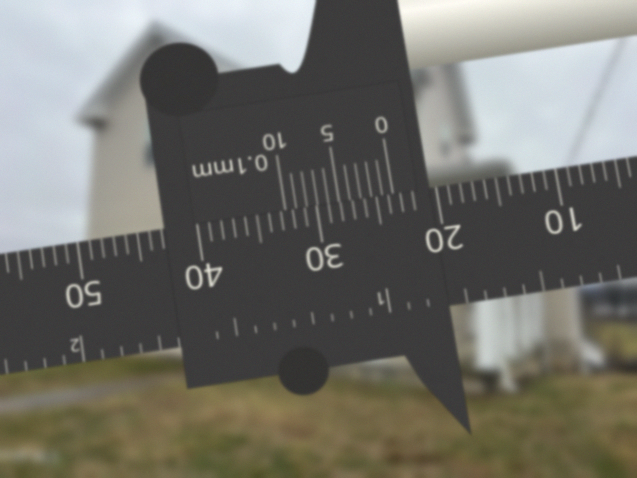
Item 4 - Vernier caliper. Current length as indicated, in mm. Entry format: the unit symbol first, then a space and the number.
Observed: mm 23.6
